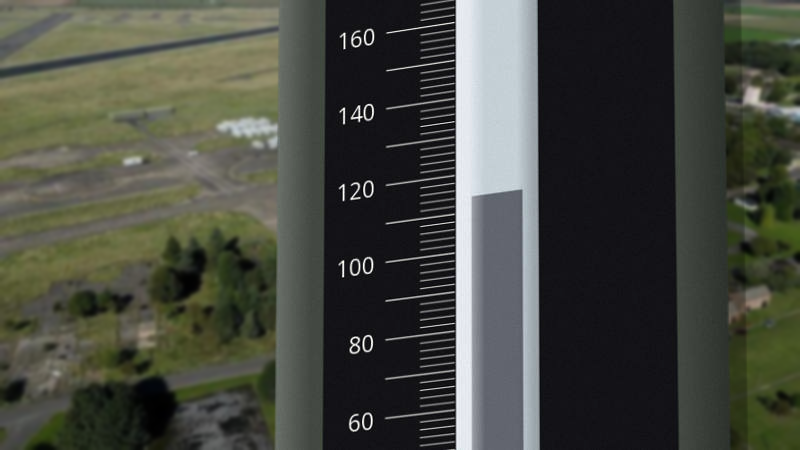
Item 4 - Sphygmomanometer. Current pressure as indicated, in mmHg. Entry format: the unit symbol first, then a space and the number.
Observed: mmHg 114
